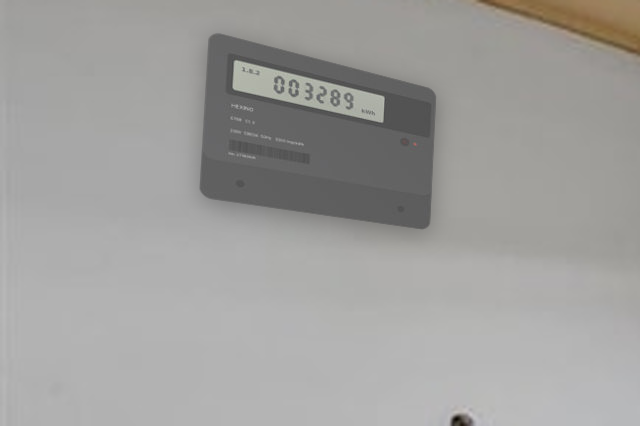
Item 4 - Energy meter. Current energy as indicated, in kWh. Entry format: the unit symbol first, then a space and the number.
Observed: kWh 3289
